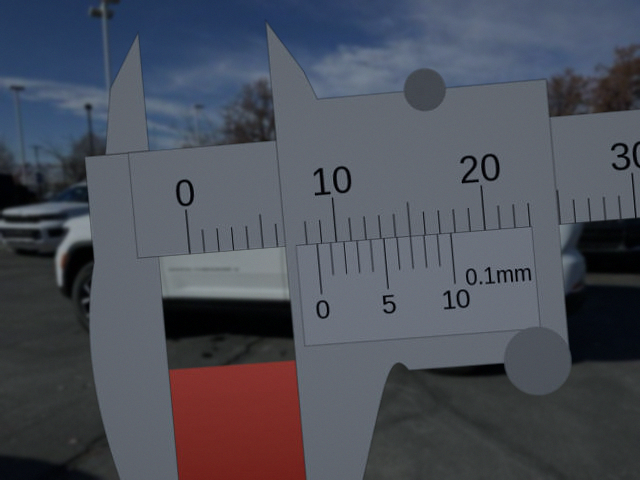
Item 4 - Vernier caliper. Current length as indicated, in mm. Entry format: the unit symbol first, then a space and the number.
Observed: mm 8.7
